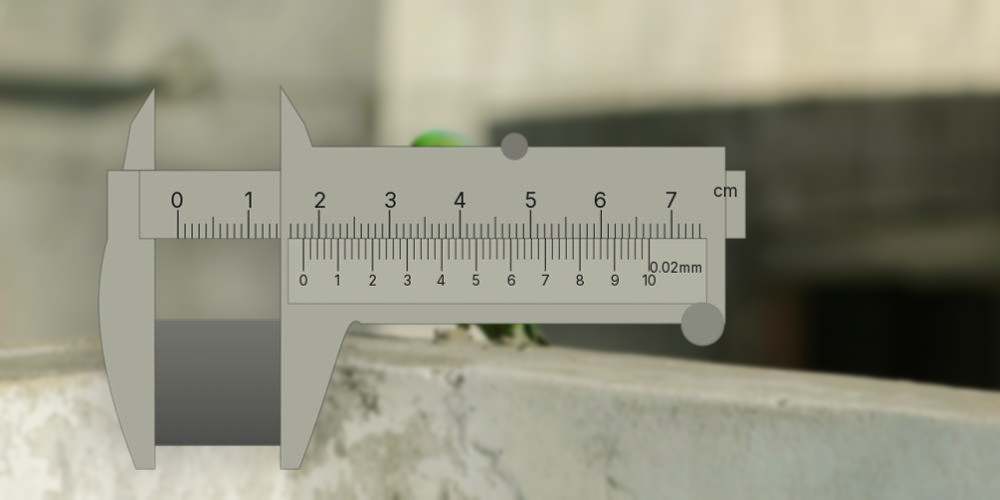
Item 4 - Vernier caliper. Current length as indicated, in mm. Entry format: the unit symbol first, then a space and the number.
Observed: mm 17.8
